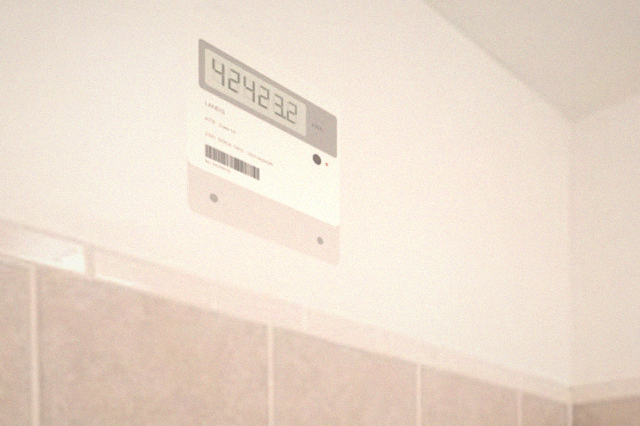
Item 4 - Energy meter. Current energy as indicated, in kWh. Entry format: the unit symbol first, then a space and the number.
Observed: kWh 42423.2
